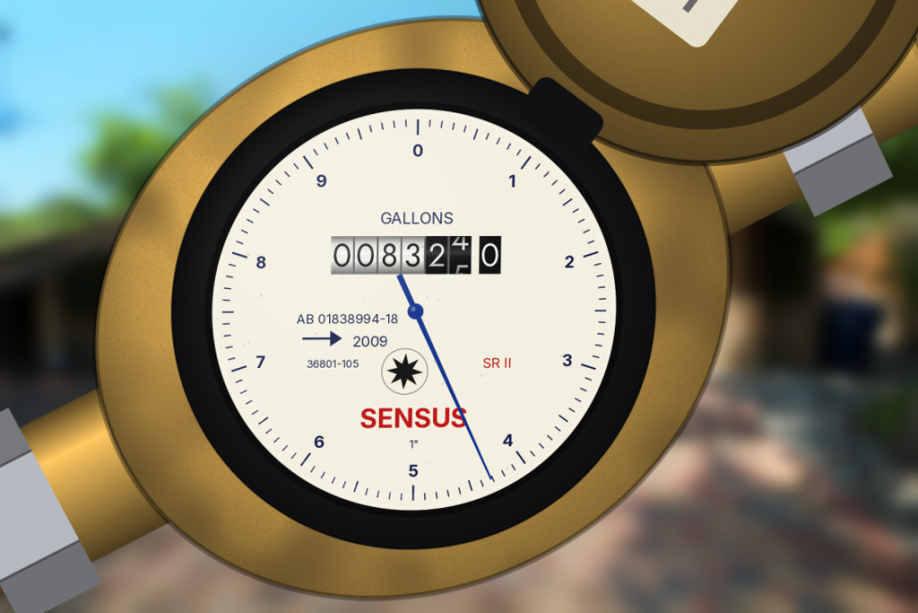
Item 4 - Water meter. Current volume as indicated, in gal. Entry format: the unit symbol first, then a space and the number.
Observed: gal 83244.3
